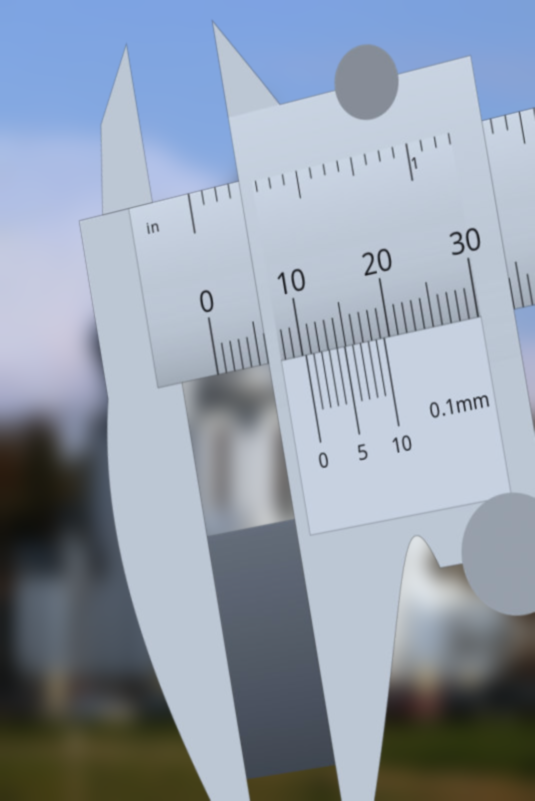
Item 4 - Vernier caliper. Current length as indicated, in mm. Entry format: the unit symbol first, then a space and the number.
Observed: mm 10.4
